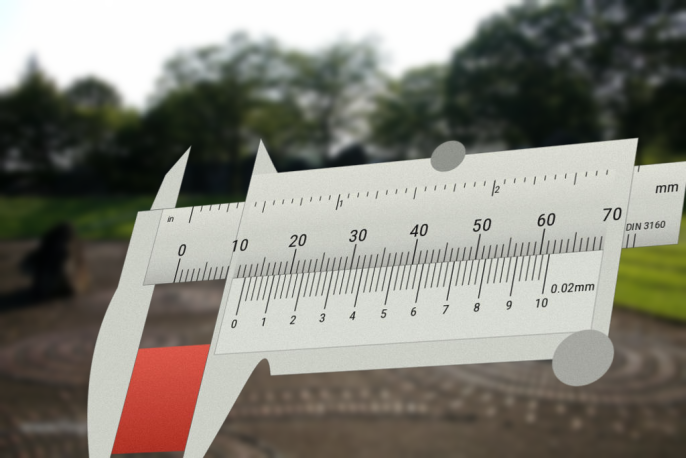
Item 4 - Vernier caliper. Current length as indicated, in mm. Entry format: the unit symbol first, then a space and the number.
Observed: mm 12.4
